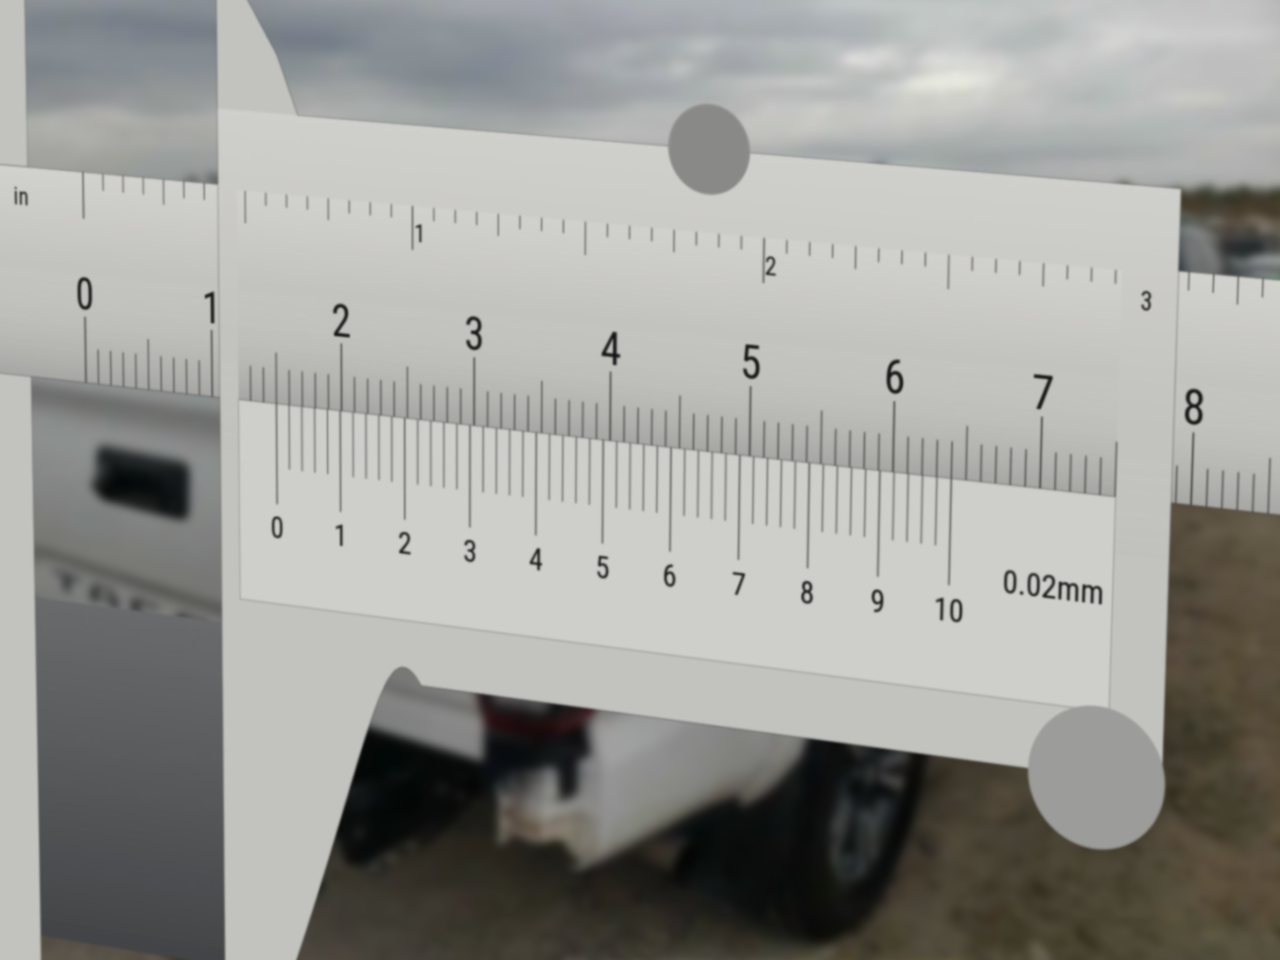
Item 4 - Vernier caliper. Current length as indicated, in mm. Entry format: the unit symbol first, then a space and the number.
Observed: mm 15.0
